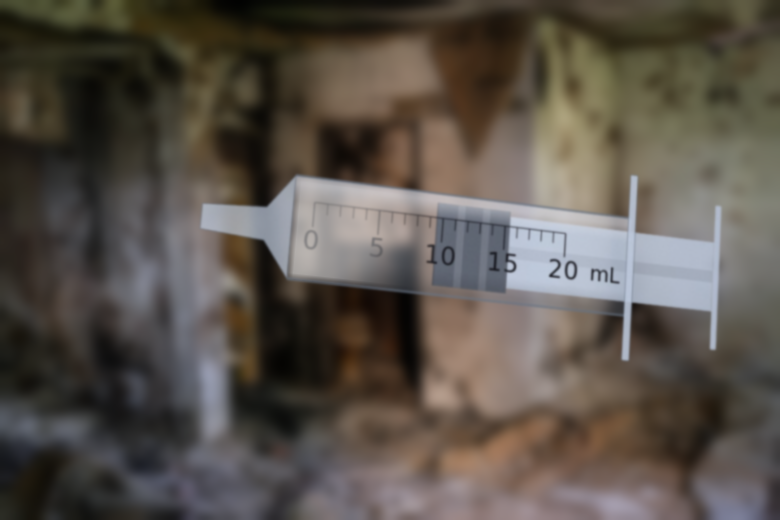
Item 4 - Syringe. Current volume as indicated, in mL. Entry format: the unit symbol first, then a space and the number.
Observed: mL 9.5
